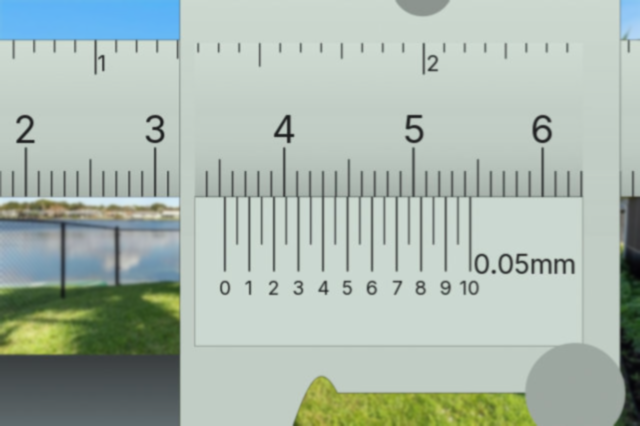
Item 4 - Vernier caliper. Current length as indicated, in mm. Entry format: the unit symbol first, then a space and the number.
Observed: mm 35.4
